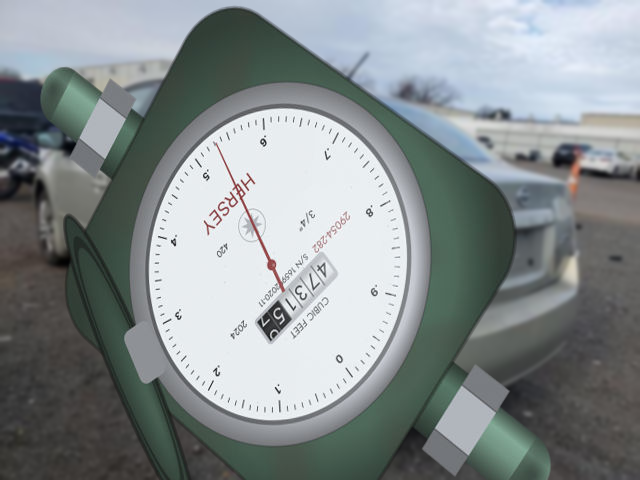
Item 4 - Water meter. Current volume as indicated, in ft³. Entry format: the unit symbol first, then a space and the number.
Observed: ft³ 473156.53
